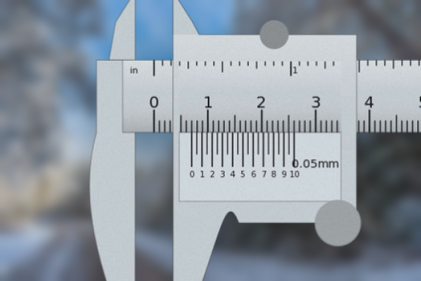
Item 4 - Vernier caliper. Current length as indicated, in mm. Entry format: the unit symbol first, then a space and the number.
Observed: mm 7.0
